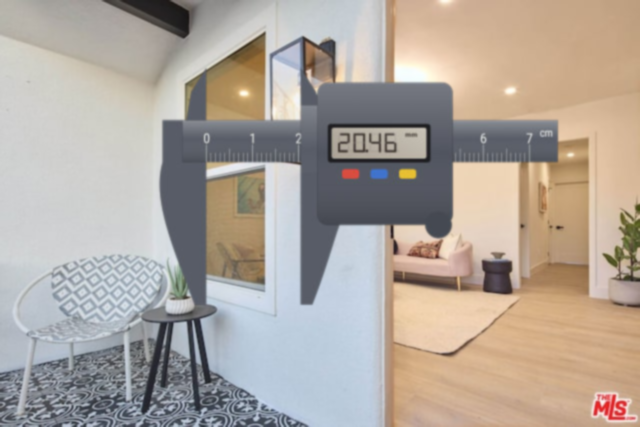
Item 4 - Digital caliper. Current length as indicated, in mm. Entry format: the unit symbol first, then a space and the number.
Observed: mm 20.46
